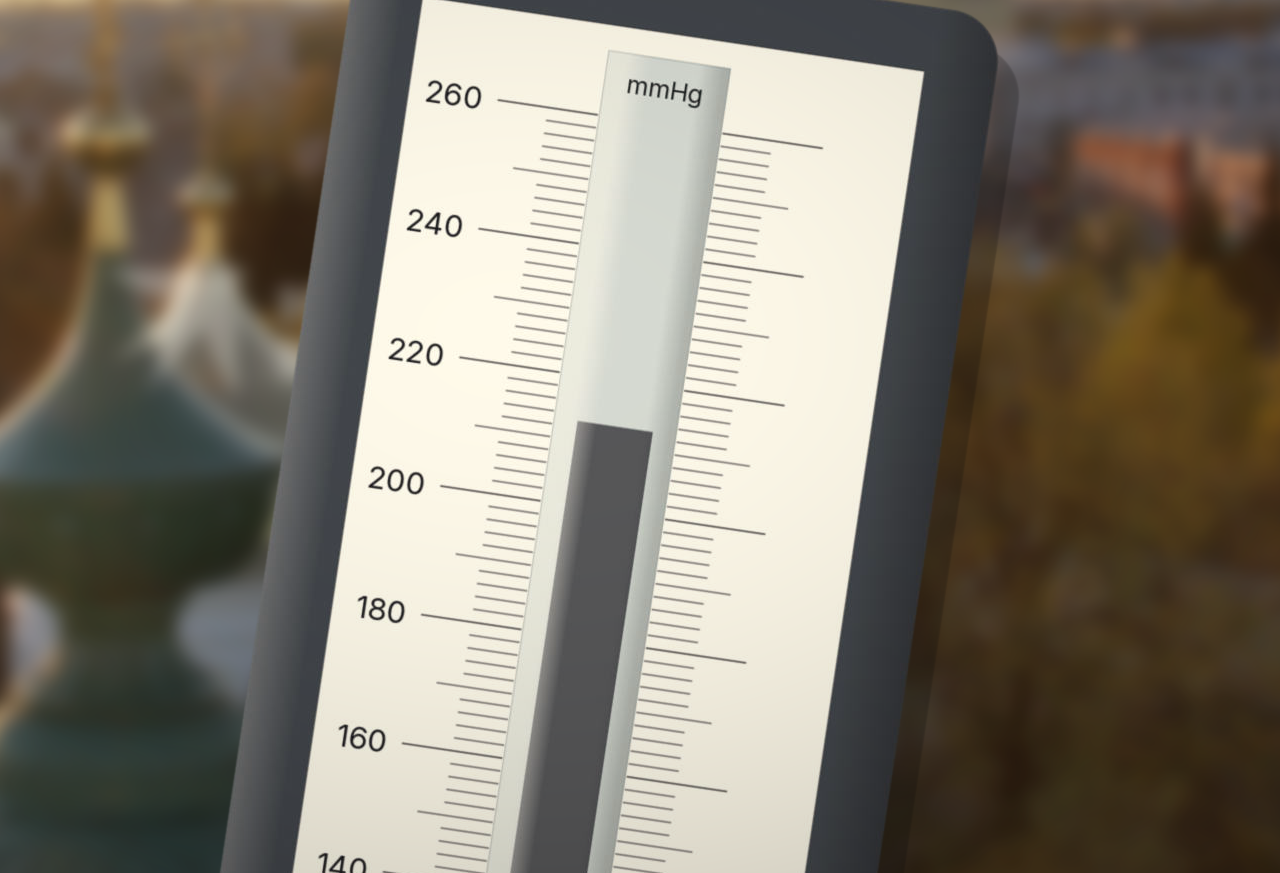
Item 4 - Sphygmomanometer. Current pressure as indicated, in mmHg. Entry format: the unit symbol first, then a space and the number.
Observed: mmHg 213
